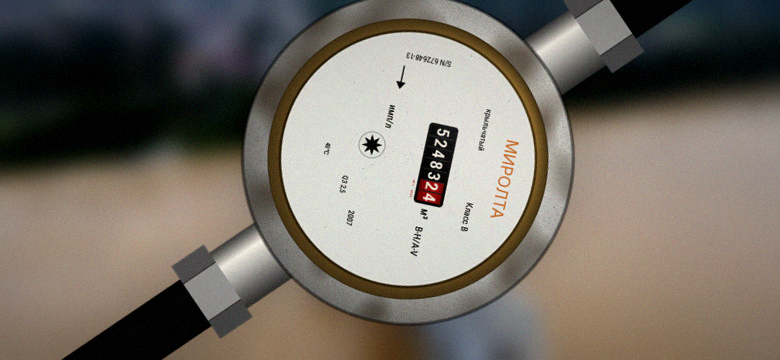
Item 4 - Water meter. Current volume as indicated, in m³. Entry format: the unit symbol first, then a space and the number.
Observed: m³ 52483.24
